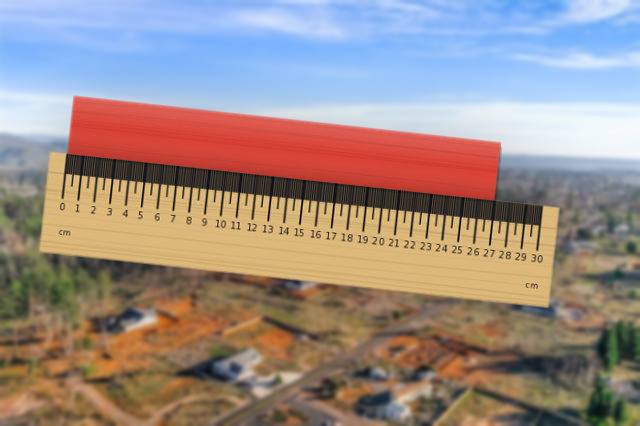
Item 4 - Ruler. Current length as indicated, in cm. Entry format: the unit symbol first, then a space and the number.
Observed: cm 27
